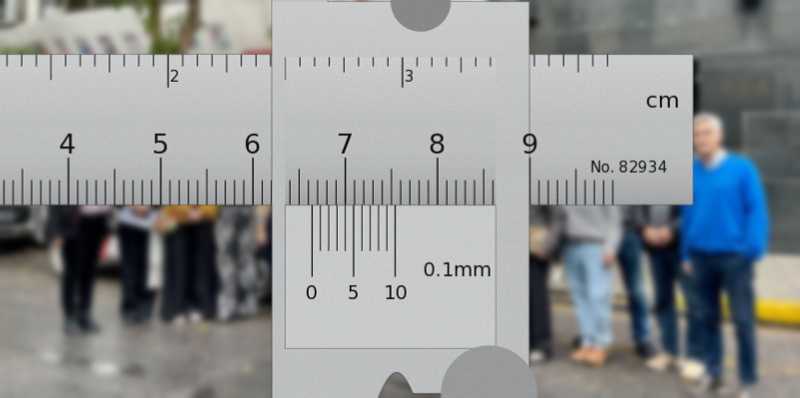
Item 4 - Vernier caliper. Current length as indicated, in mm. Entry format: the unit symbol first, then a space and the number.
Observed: mm 66.4
